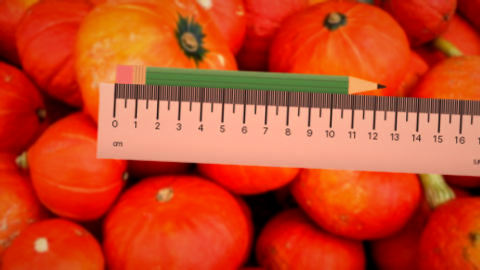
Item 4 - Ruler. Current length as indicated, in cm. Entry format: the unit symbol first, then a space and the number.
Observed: cm 12.5
